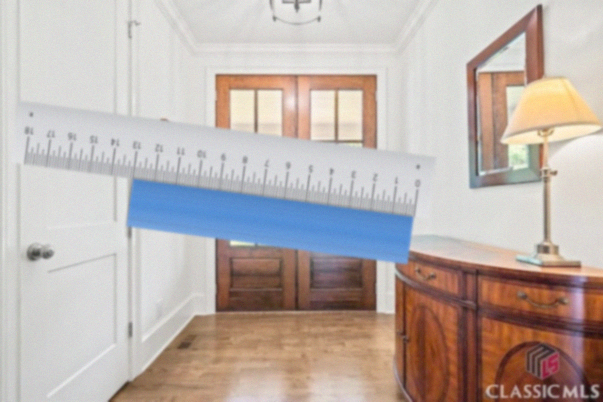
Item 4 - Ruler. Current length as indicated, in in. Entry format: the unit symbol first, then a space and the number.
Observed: in 13
